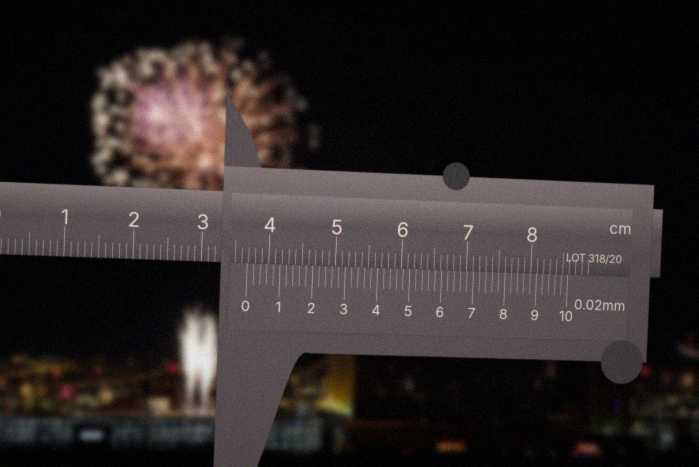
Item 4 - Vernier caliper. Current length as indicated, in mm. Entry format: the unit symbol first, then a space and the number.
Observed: mm 36.8
